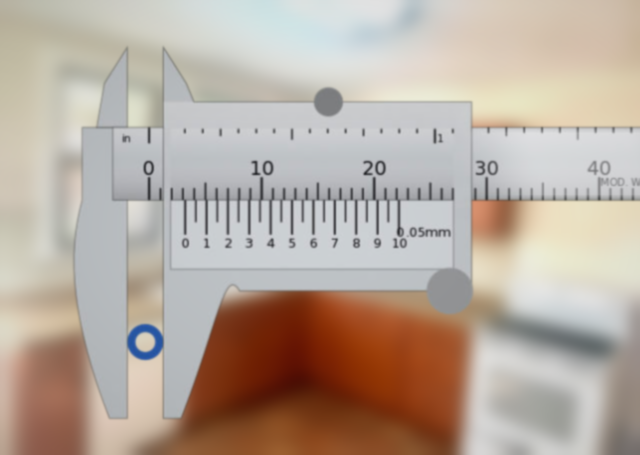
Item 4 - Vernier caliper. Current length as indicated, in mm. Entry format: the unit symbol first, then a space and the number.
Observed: mm 3.2
